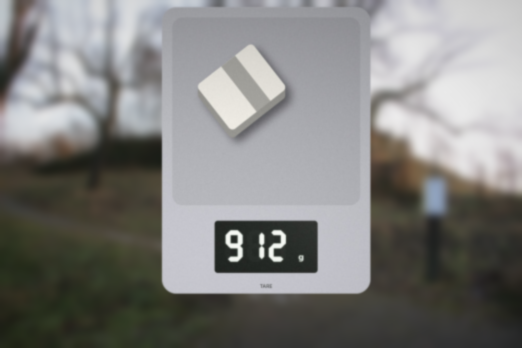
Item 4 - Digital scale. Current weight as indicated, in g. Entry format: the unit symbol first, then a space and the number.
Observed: g 912
